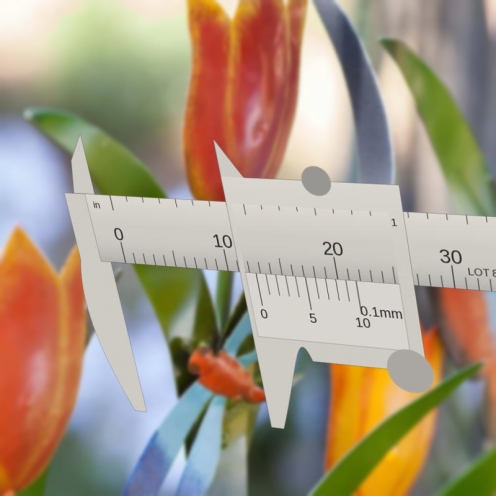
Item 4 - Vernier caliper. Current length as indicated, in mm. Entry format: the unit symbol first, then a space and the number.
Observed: mm 12.6
